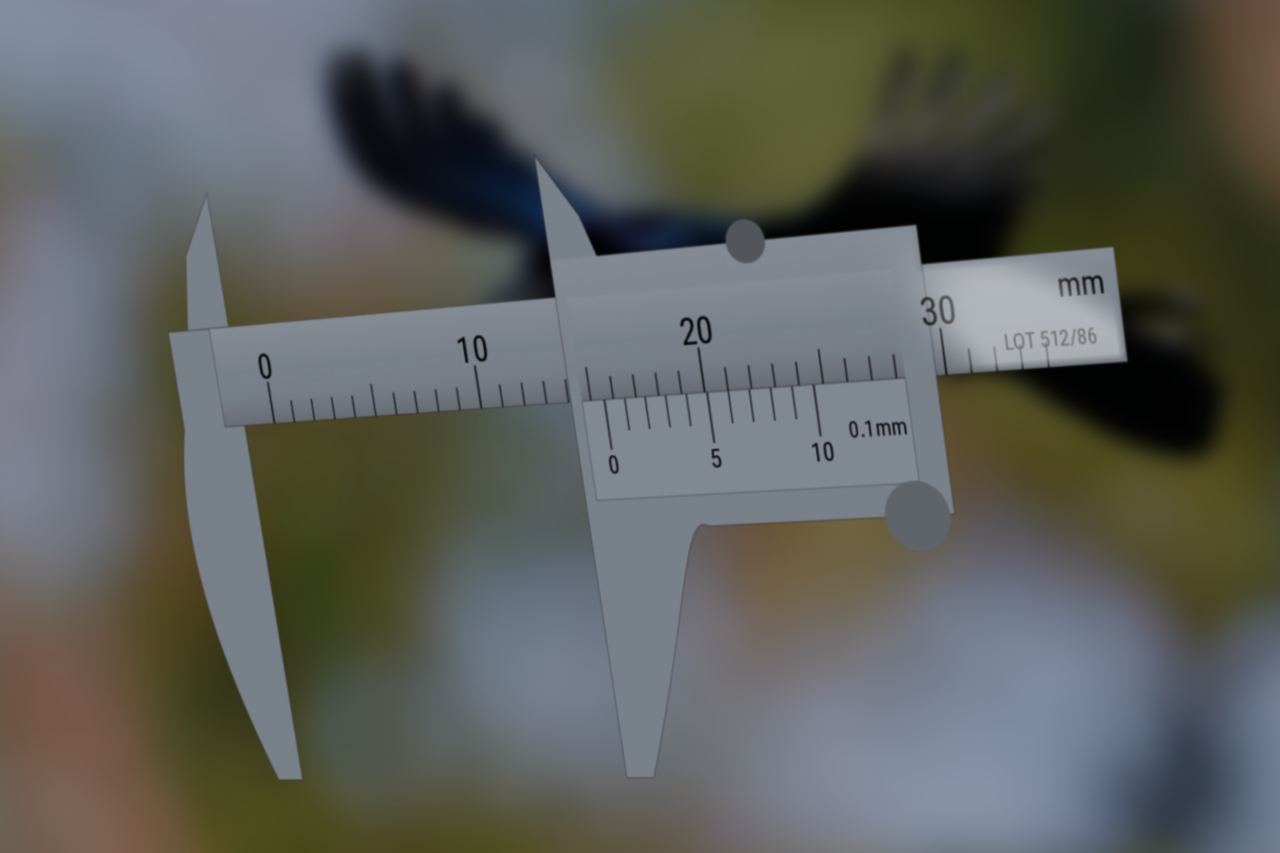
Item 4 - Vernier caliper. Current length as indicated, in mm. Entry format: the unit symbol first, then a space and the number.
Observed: mm 15.6
